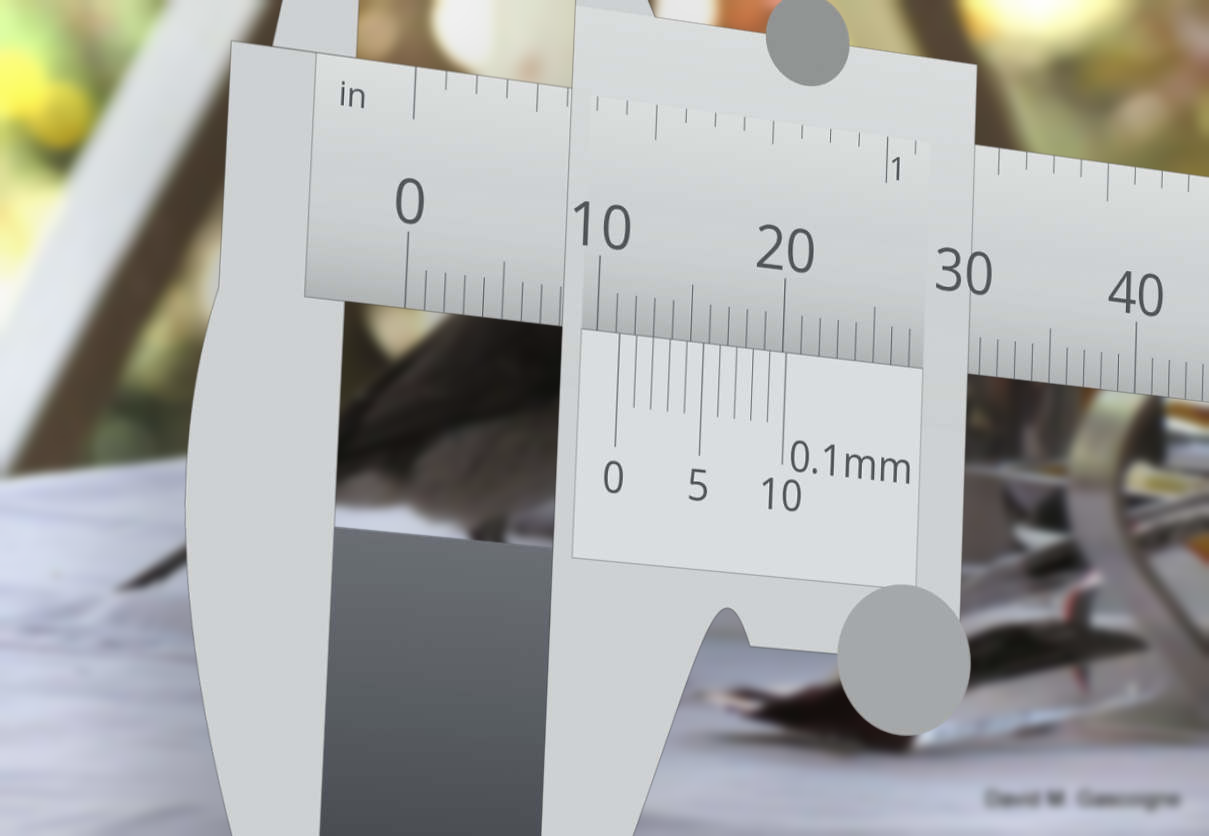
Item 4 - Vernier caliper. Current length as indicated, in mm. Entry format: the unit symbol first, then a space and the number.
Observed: mm 11.2
